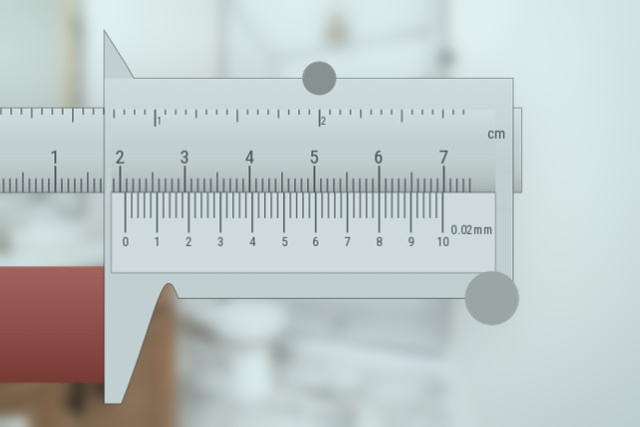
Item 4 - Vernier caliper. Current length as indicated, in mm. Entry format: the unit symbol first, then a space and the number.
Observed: mm 20.8
